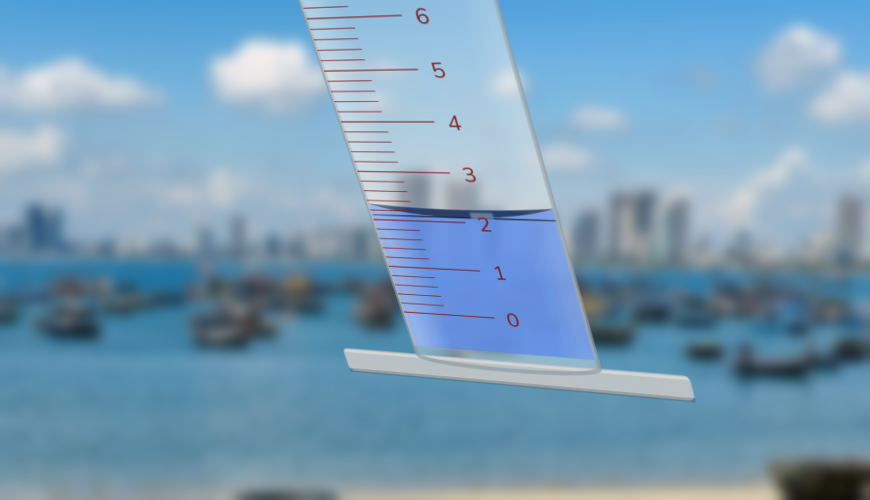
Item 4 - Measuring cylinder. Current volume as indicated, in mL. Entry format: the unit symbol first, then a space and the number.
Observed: mL 2.1
